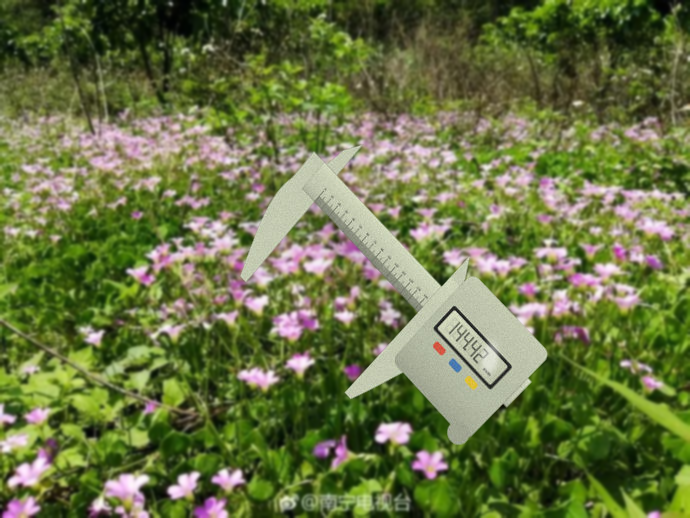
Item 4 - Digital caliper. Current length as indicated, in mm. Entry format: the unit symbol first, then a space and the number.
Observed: mm 144.42
